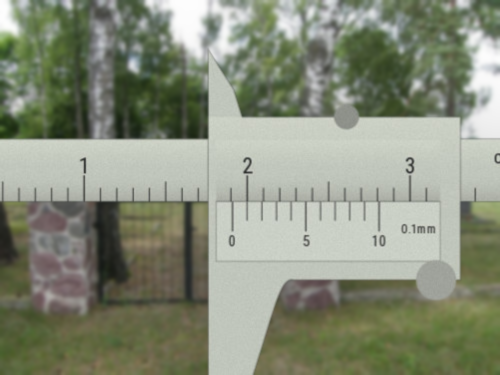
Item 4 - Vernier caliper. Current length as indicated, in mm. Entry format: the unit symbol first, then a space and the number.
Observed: mm 19.1
